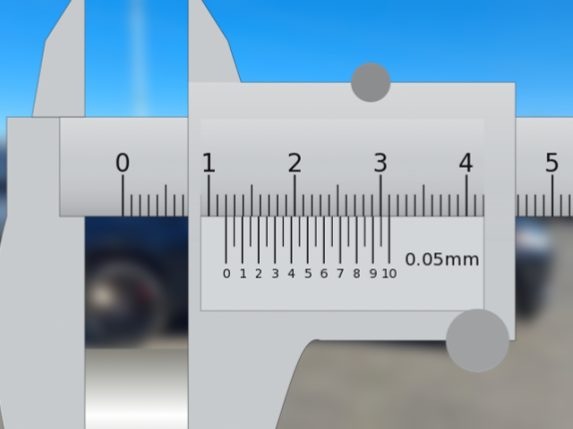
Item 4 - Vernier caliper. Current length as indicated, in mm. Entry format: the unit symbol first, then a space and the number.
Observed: mm 12.0
